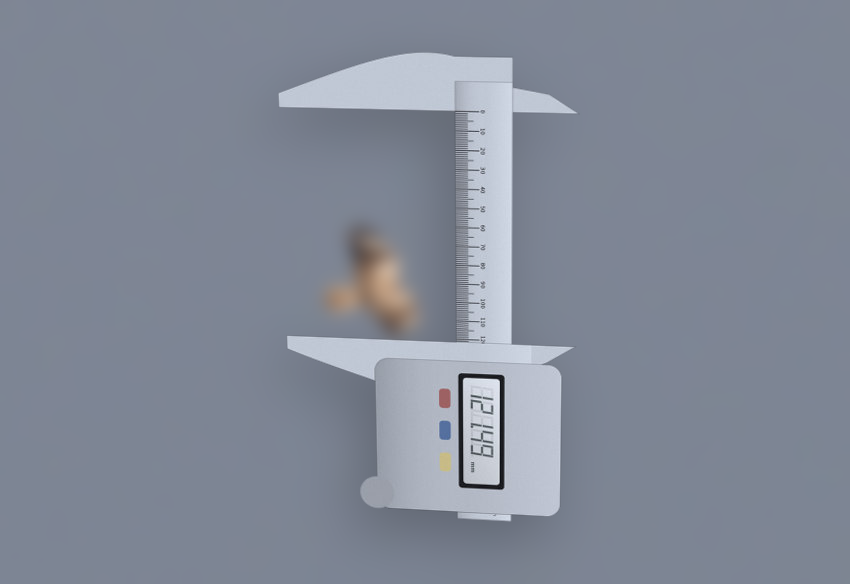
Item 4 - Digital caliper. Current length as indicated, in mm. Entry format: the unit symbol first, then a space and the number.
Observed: mm 121.49
